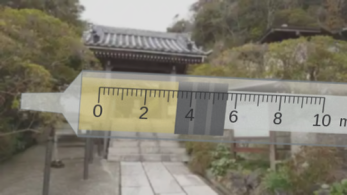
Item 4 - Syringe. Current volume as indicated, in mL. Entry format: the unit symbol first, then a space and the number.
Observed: mL 3.4
